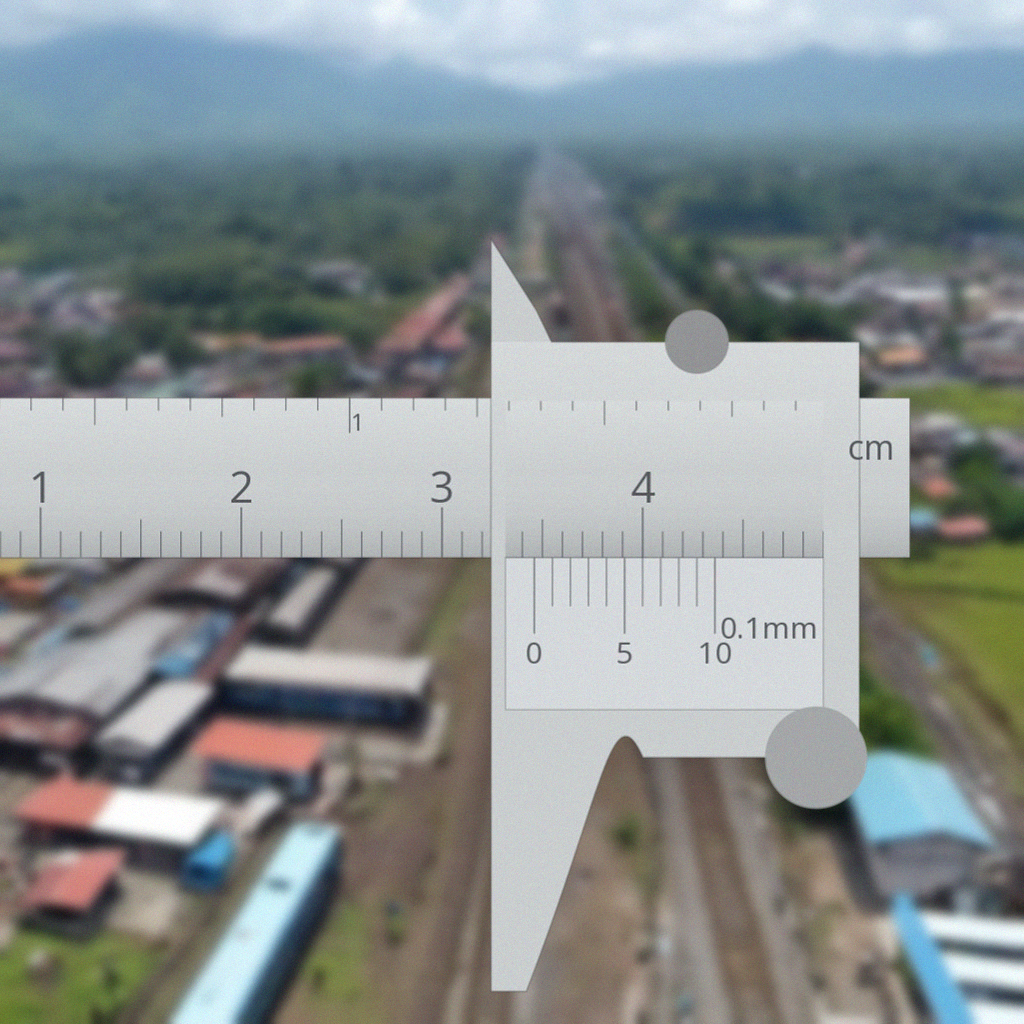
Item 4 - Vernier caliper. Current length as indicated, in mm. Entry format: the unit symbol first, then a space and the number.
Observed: mm 34.6
